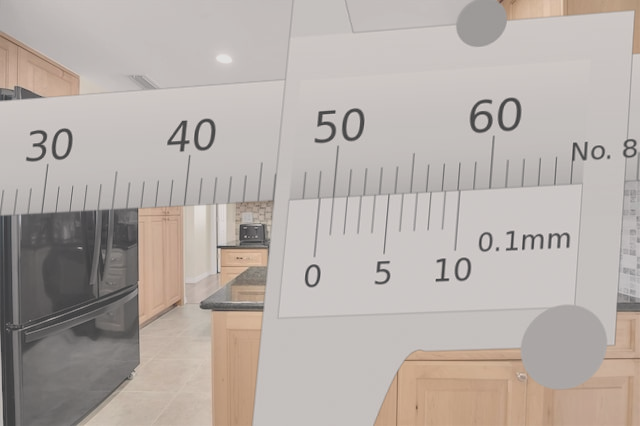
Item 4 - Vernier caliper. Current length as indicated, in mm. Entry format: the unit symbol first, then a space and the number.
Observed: mm 49.1
